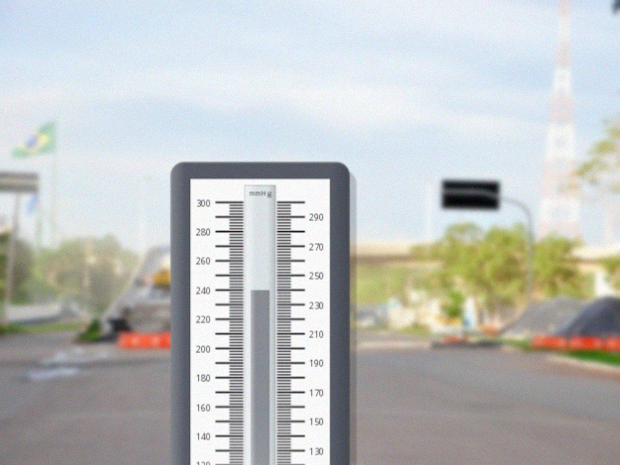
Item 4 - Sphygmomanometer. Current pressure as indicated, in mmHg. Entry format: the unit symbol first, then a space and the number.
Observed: mmHg 240
